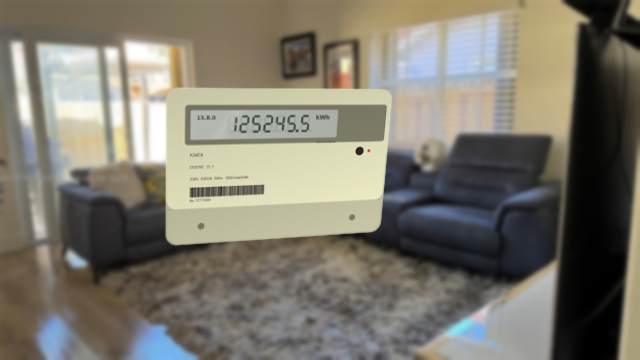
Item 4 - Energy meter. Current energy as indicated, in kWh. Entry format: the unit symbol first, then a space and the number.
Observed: kWh 125245.5
